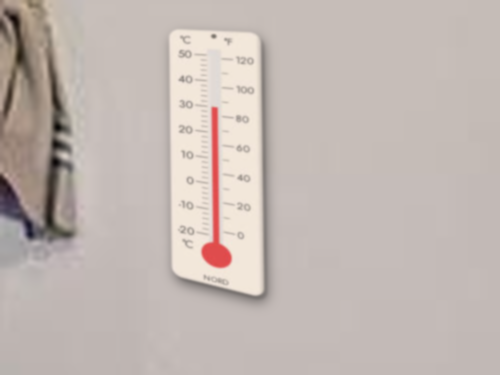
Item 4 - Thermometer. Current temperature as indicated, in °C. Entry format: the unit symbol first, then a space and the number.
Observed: °C 30
